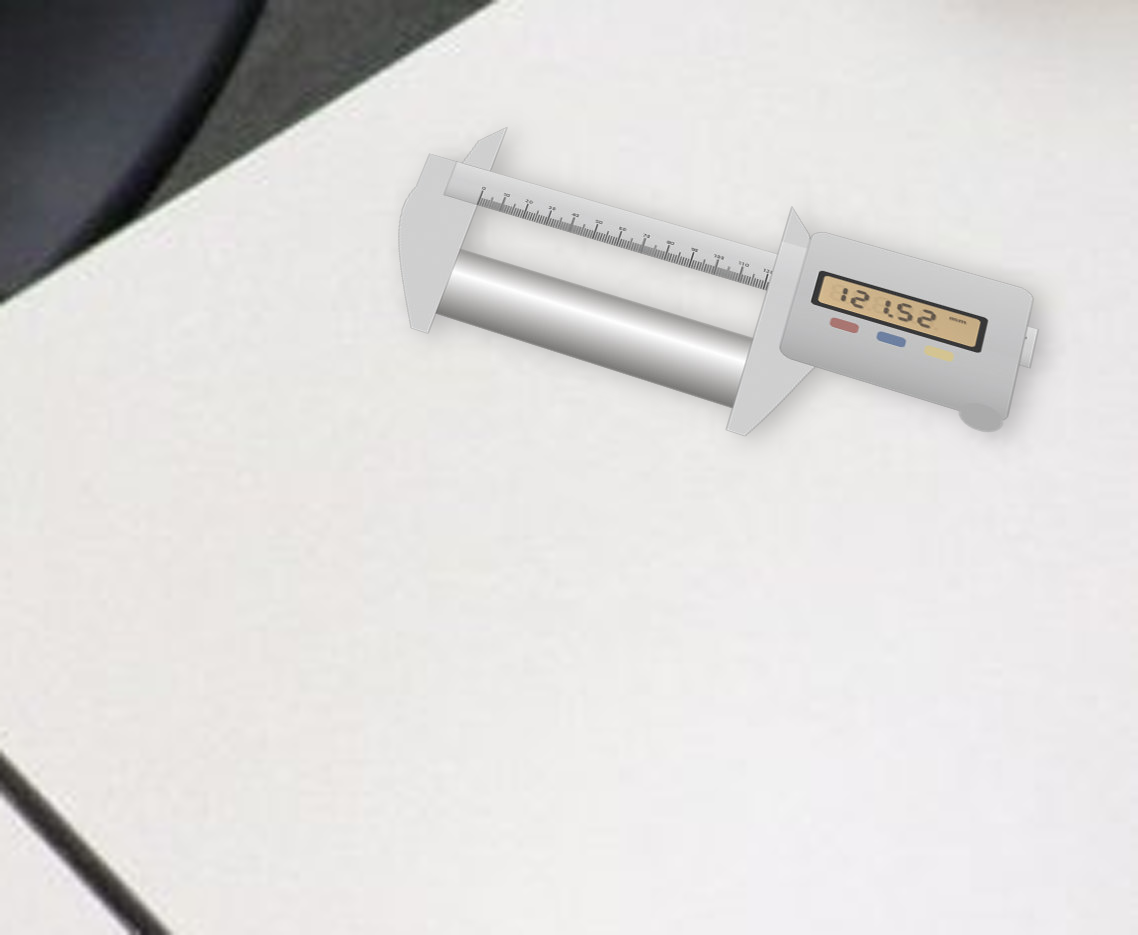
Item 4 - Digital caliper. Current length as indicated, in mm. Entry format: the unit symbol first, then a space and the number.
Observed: mm 121.52
